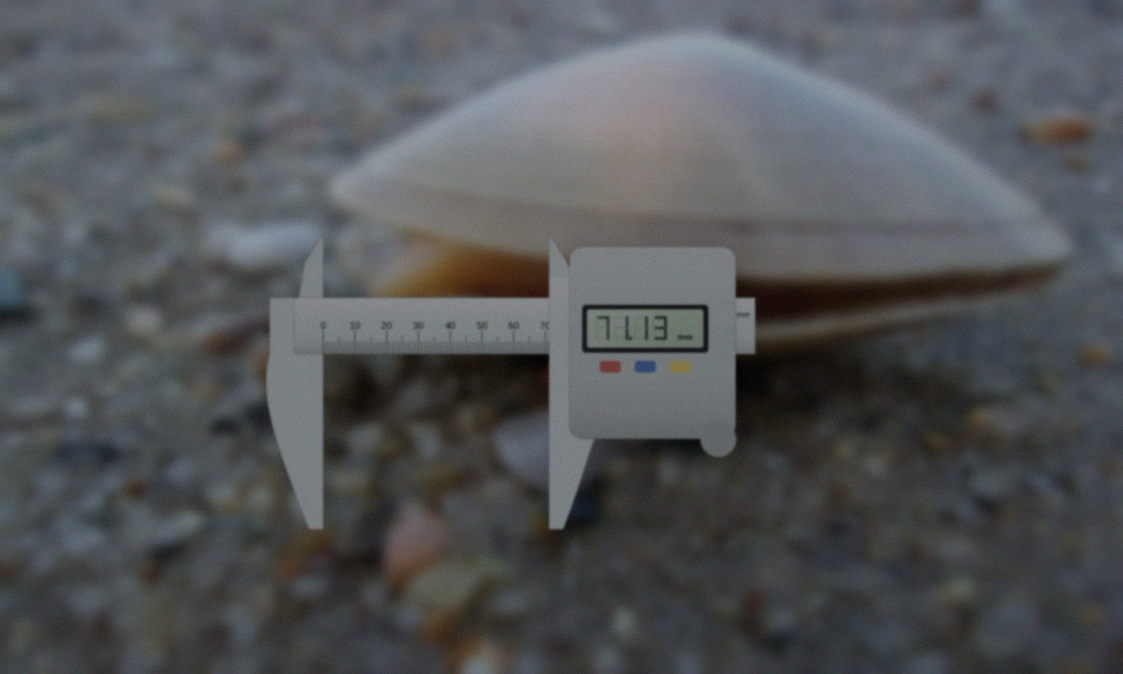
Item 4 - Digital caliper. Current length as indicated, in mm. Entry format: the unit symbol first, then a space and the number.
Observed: mm 71.13
